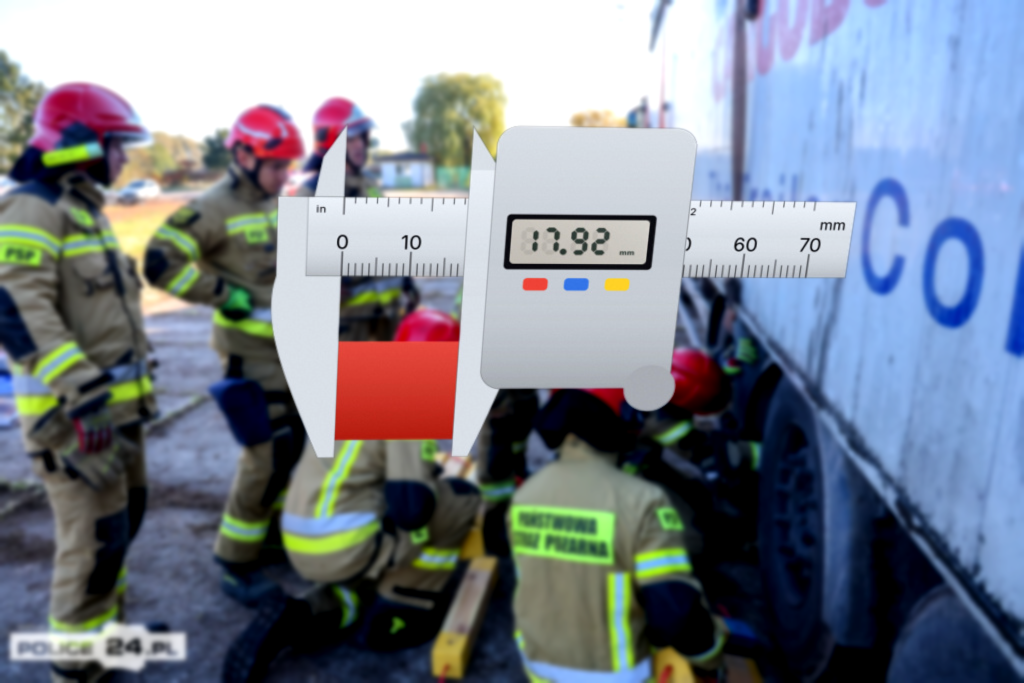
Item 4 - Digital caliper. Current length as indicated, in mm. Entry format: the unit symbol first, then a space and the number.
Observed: mm 17.92
